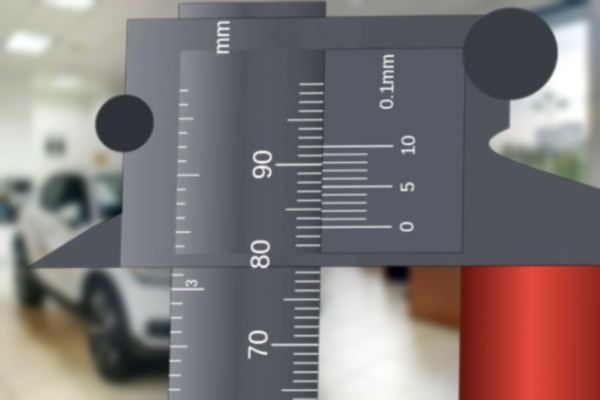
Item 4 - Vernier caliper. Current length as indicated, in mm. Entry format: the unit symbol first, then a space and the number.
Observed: mm 83.0
